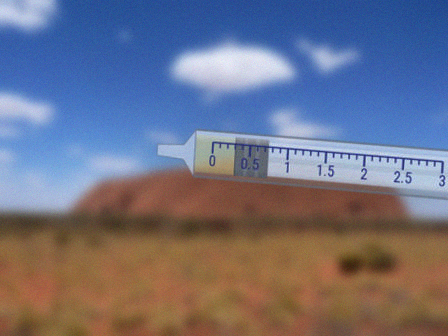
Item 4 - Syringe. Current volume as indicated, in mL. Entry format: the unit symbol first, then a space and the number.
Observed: mL 0.3
